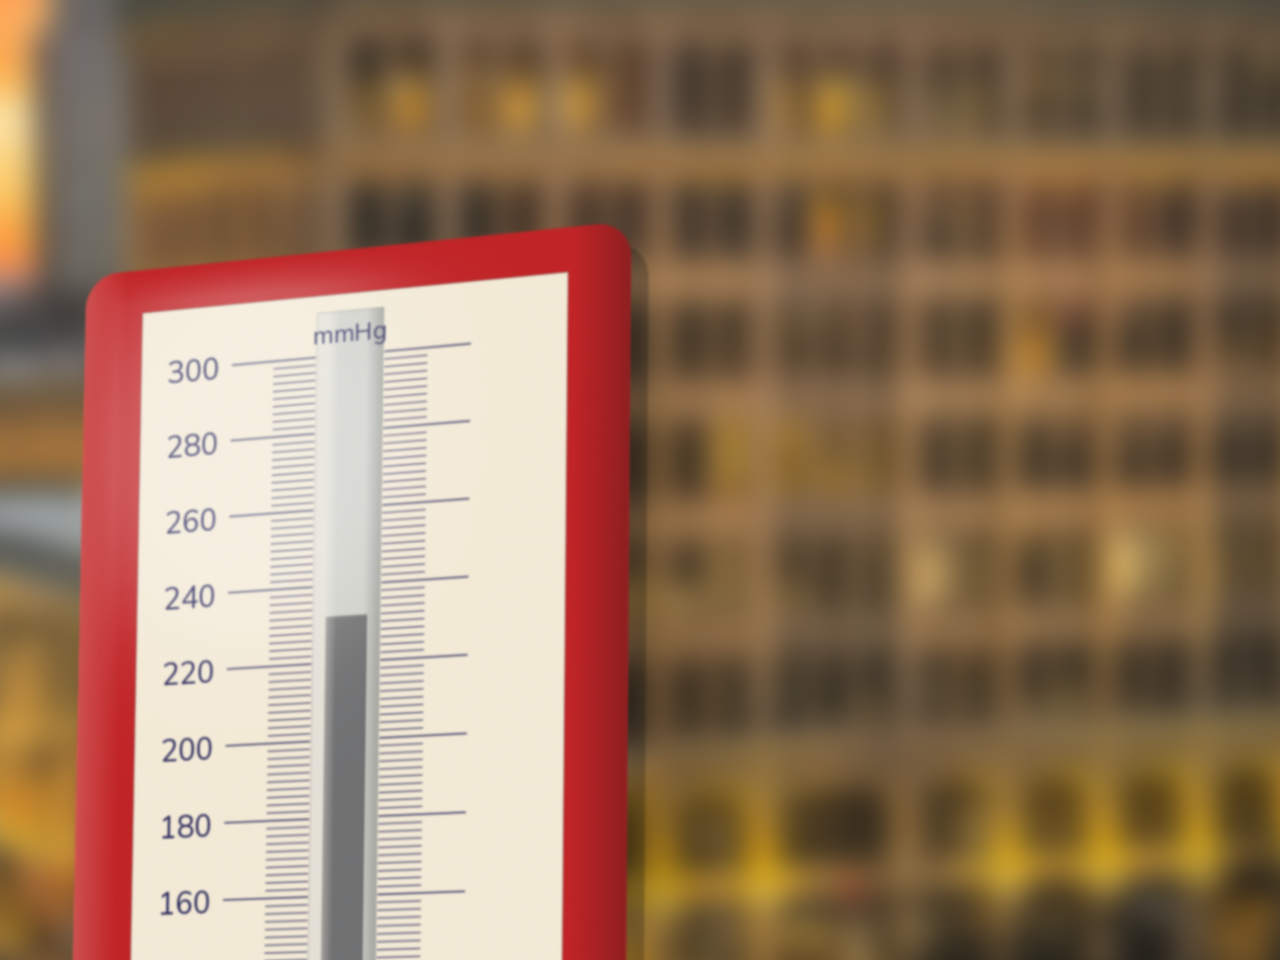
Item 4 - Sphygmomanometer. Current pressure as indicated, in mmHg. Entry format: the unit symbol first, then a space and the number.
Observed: mmHg 232
